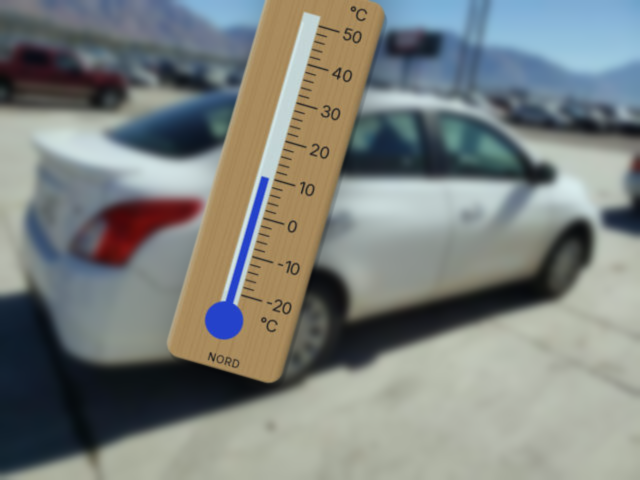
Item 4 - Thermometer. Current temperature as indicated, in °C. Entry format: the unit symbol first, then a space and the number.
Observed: °C 10
